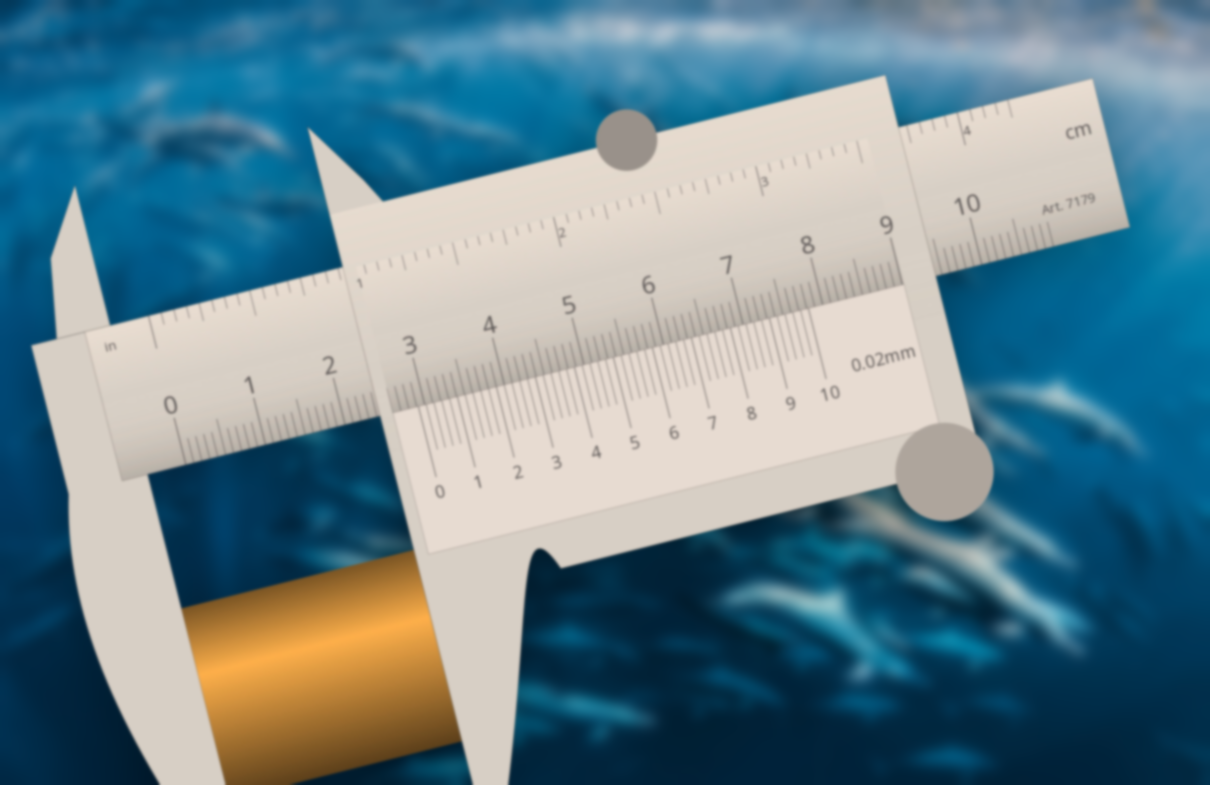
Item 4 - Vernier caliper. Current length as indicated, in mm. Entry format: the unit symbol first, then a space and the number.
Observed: mm 29.2
